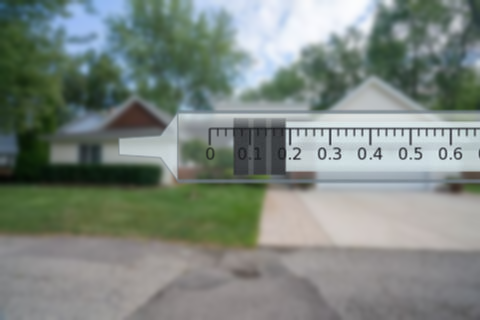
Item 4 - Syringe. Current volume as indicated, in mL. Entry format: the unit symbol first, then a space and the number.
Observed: mL 0.06
